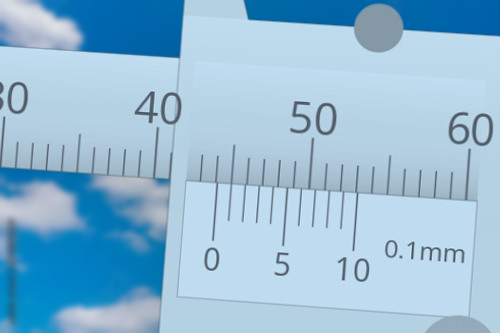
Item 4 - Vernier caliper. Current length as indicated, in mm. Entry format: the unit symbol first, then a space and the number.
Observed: mm 44.1
